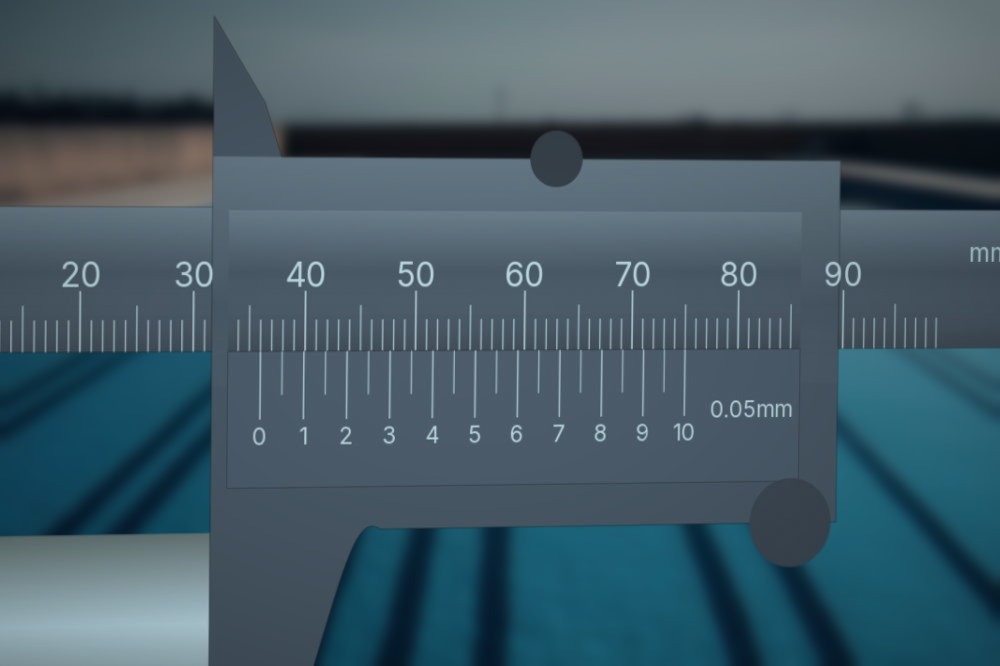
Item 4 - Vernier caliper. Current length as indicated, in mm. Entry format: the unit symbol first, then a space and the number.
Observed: mm 36.0
